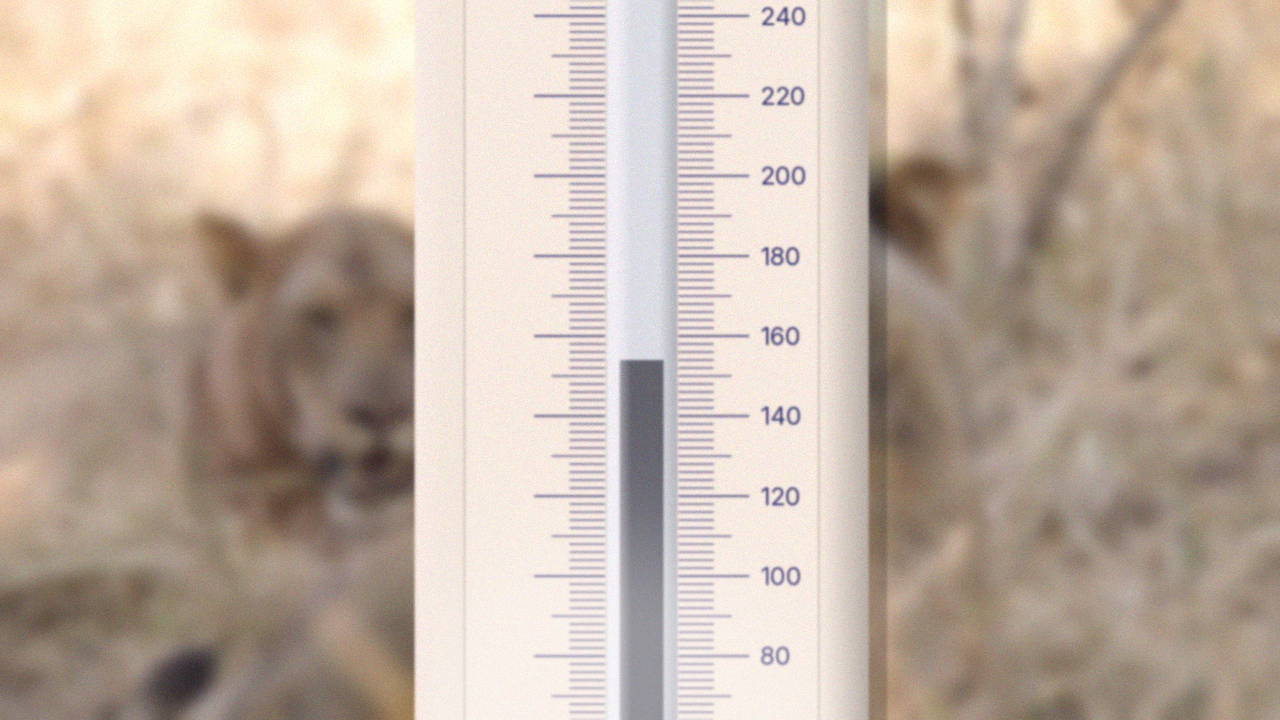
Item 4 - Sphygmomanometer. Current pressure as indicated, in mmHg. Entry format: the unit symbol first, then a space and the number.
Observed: mmHg 154
